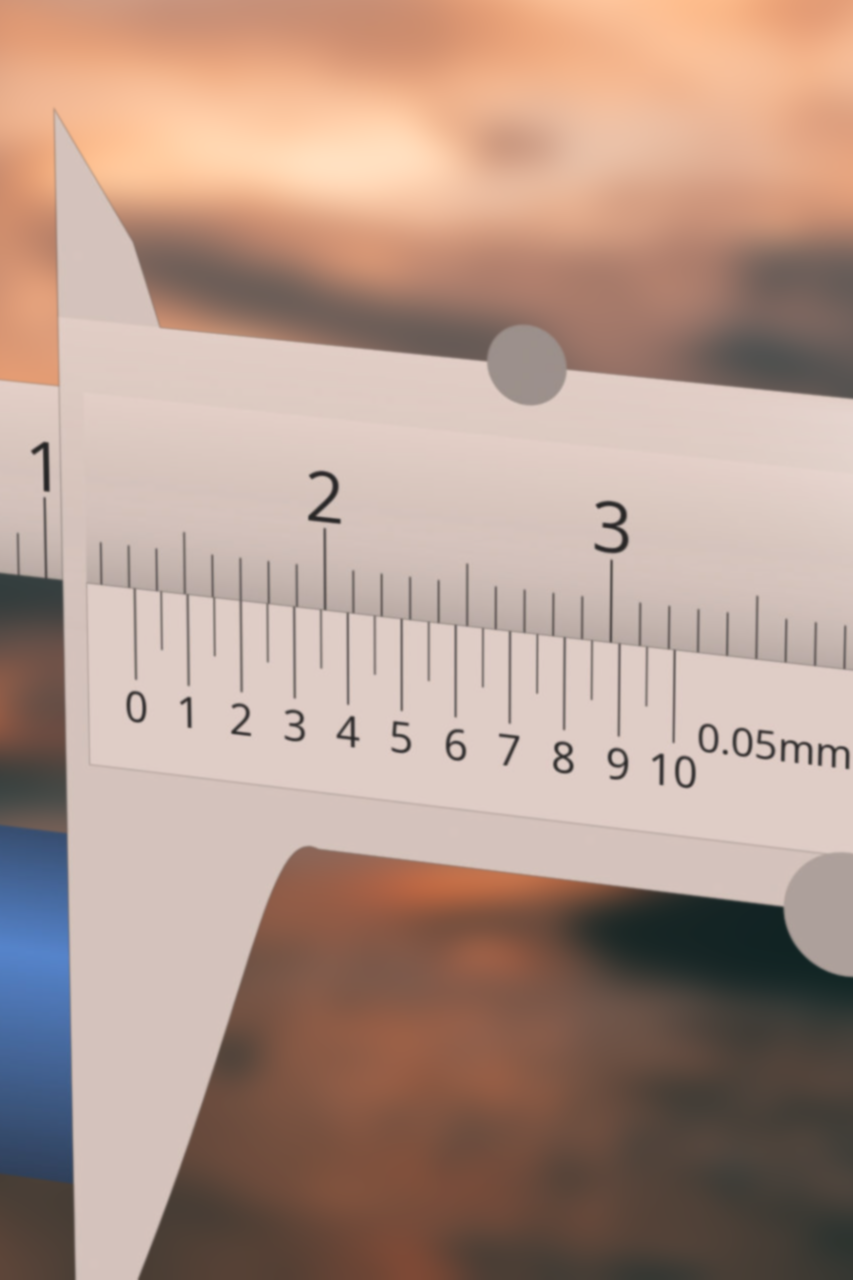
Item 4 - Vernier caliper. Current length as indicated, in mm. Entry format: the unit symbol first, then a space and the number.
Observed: mm 13.2
